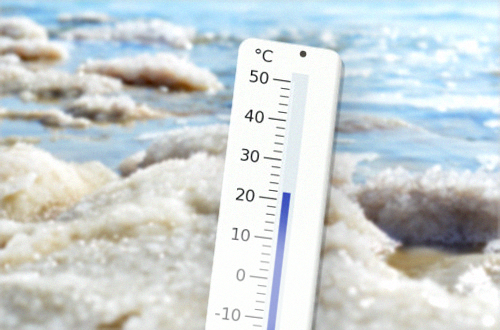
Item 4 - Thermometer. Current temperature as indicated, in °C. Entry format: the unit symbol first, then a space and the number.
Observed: °C 22
